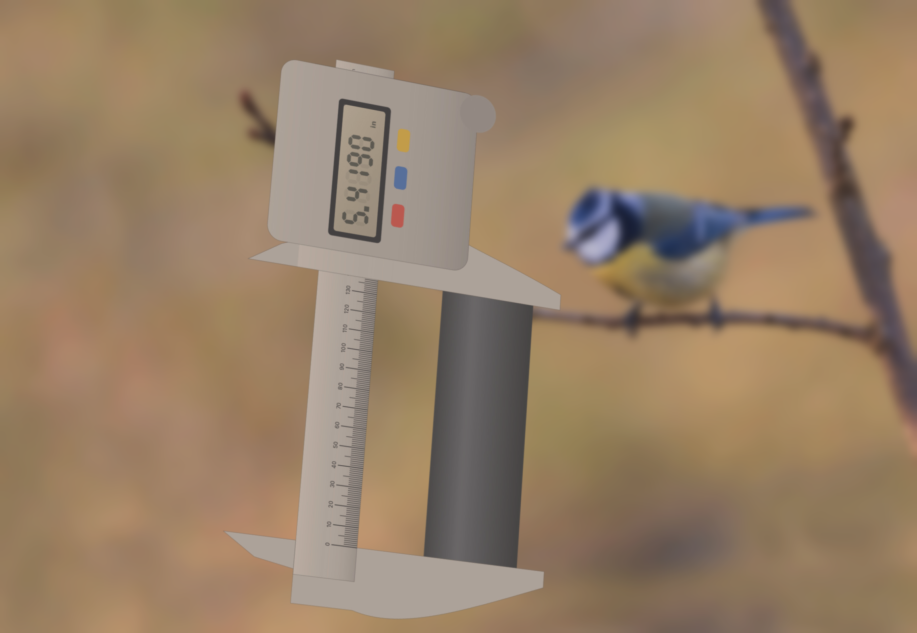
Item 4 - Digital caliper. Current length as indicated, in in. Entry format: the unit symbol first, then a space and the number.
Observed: in 5.4190
